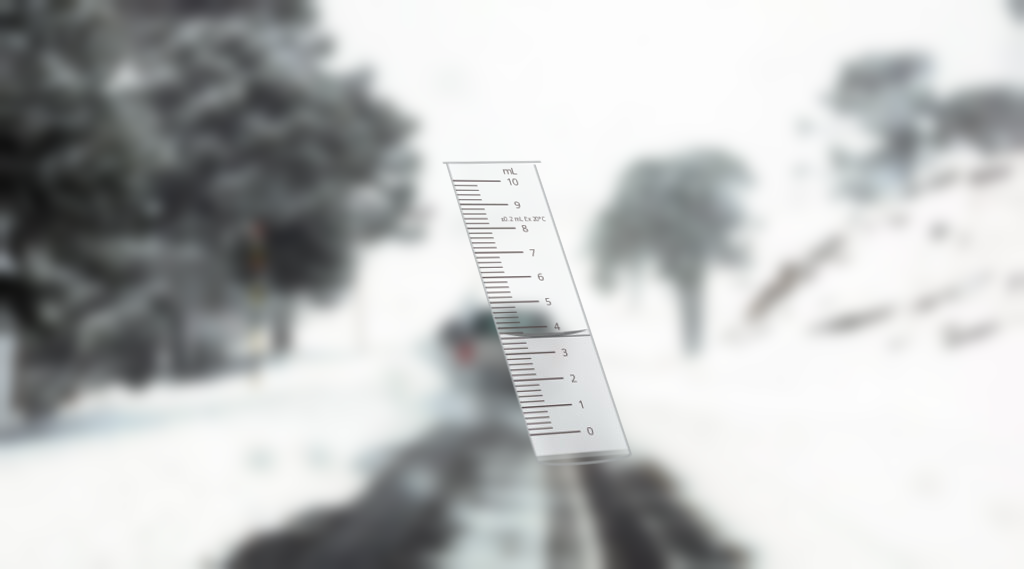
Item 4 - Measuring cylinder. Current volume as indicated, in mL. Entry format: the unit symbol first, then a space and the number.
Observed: mL 3.6
